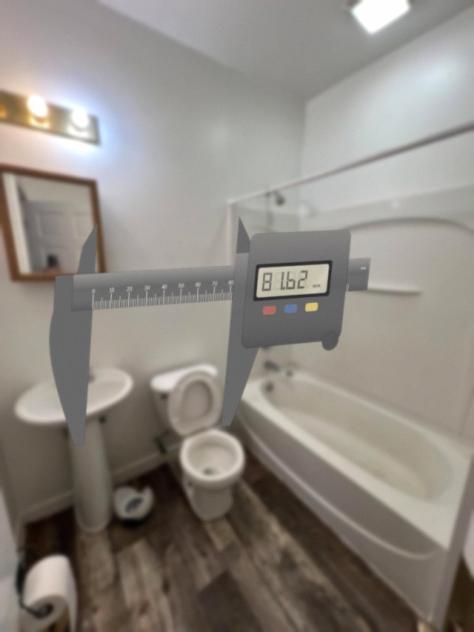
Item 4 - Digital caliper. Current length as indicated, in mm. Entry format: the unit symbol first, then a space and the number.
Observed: mm 81.62
